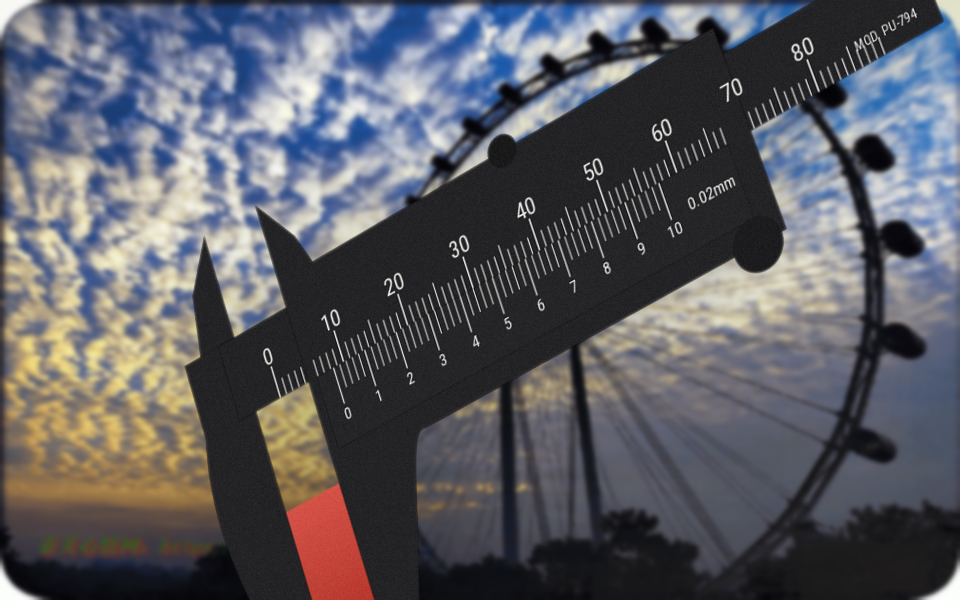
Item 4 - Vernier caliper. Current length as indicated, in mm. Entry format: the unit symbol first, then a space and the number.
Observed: mm 8.4
